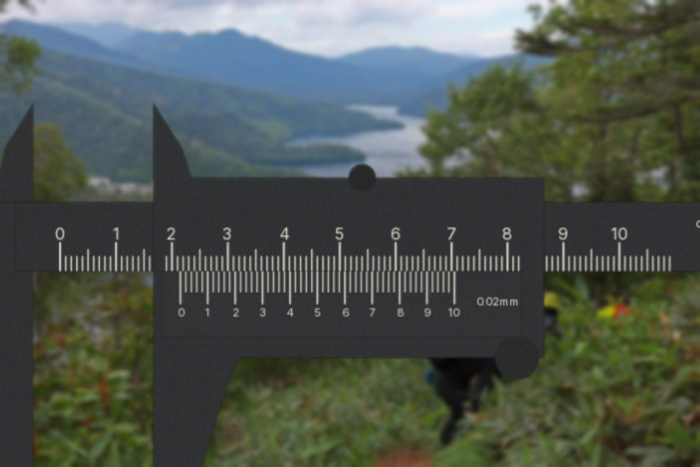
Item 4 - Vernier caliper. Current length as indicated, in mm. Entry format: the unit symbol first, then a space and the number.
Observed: mm 21.5
